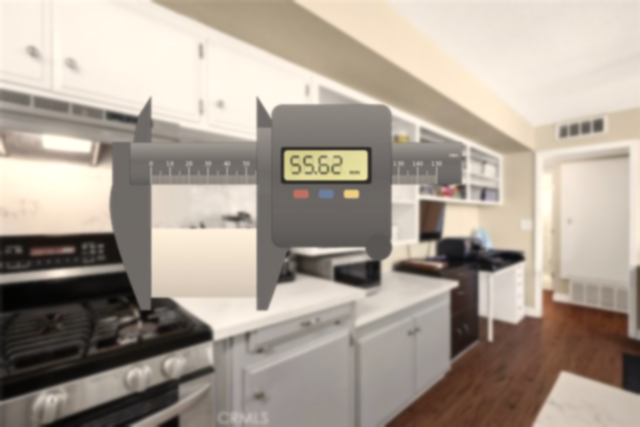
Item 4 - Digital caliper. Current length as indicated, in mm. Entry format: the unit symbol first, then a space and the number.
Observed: mm 55.62
